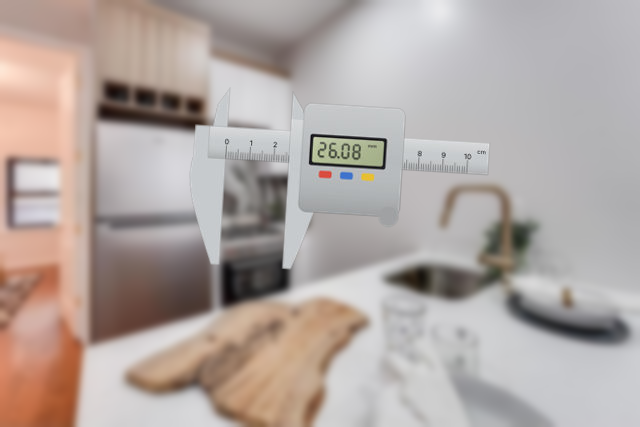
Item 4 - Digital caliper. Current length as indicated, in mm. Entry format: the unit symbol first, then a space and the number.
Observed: mm 26.08
